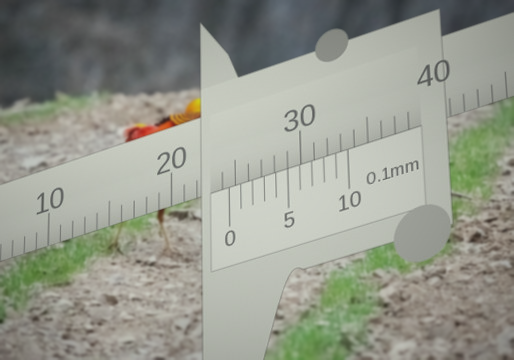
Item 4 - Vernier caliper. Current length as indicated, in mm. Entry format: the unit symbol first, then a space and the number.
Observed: mm 24.5
